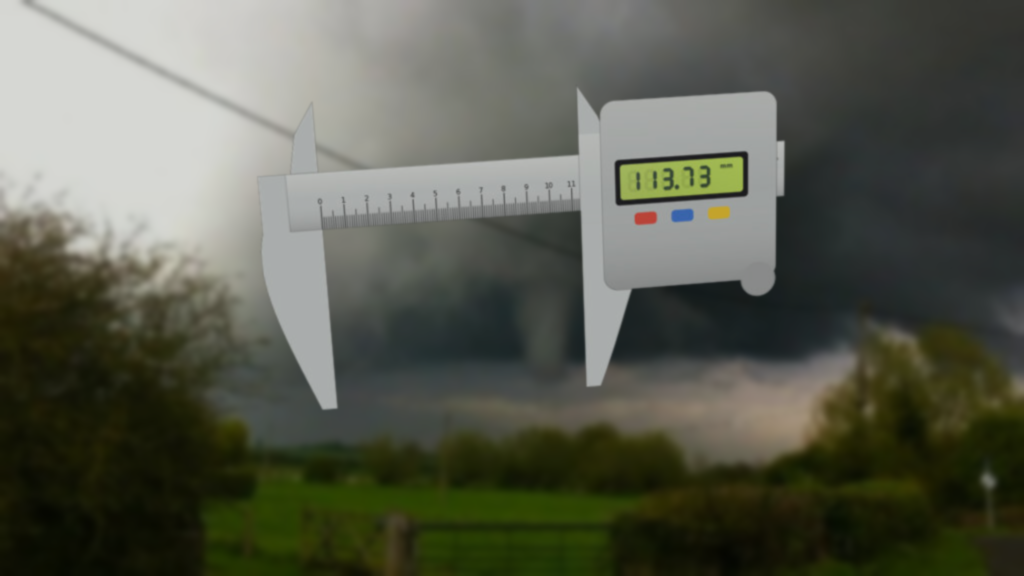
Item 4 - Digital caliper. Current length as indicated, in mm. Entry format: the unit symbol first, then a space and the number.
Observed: mm 113.73
